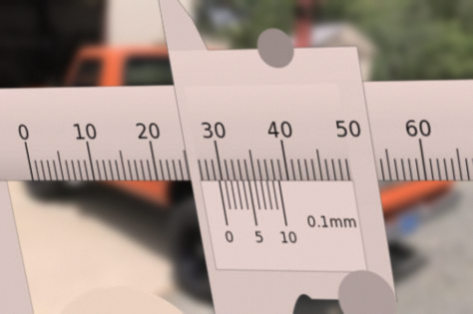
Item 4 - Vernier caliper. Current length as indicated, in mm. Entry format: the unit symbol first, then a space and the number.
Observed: mm 29.6
